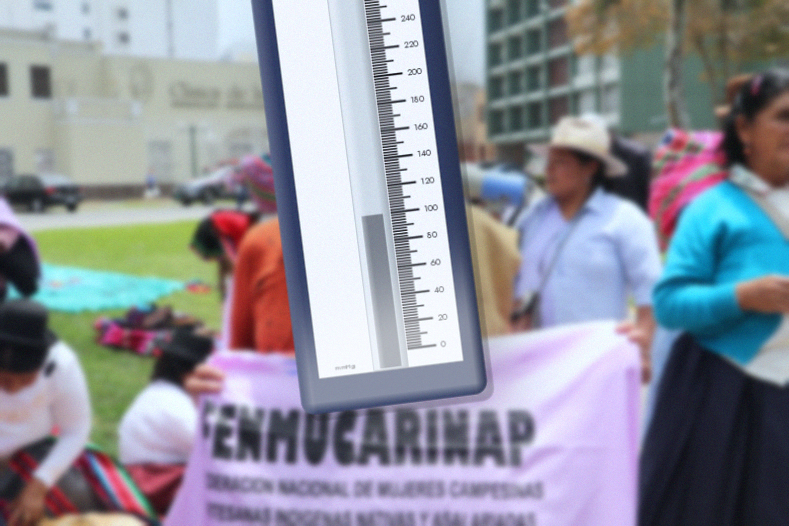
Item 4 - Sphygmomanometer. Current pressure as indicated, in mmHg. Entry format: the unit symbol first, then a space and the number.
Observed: mmHg 100
